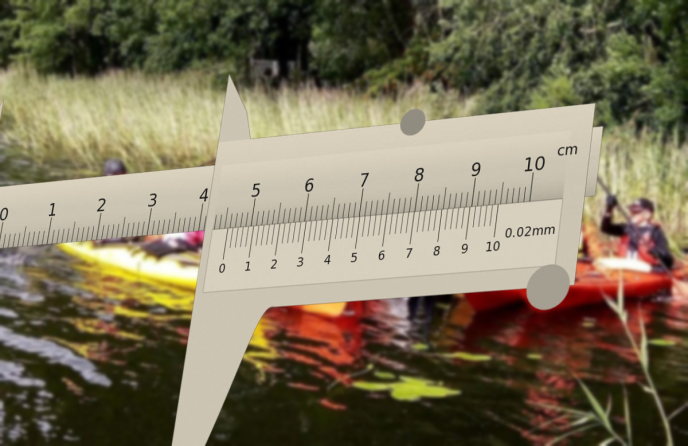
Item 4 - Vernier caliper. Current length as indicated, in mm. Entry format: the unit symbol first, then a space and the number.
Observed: mm 45.6
